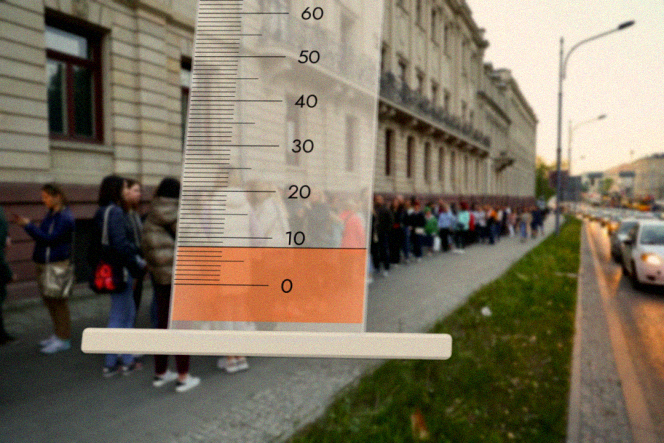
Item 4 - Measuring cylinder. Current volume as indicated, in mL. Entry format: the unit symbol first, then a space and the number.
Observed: mL 8
